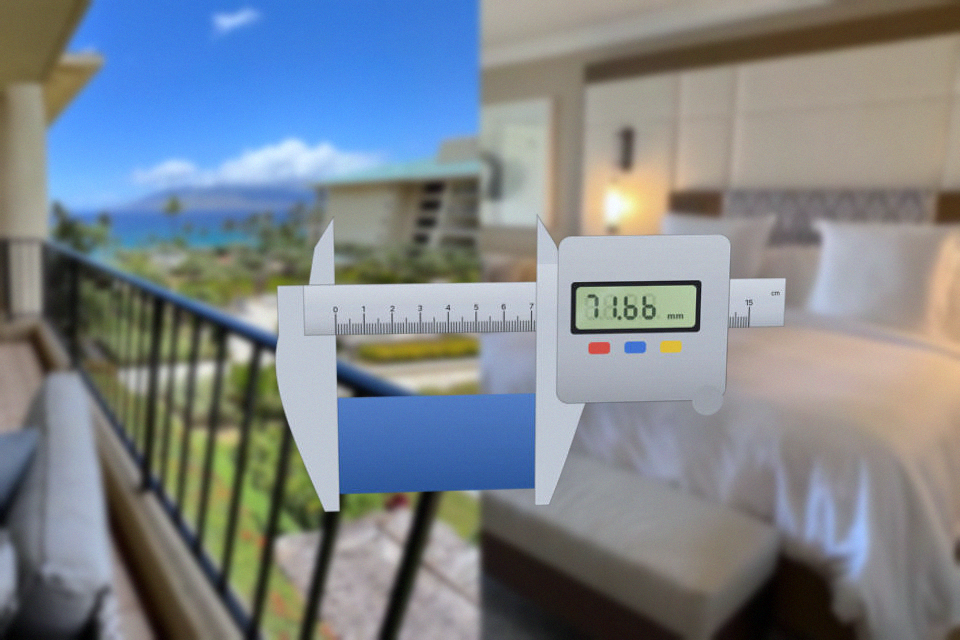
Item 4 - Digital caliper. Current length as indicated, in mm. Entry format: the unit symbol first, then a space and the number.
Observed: mm 71.66
